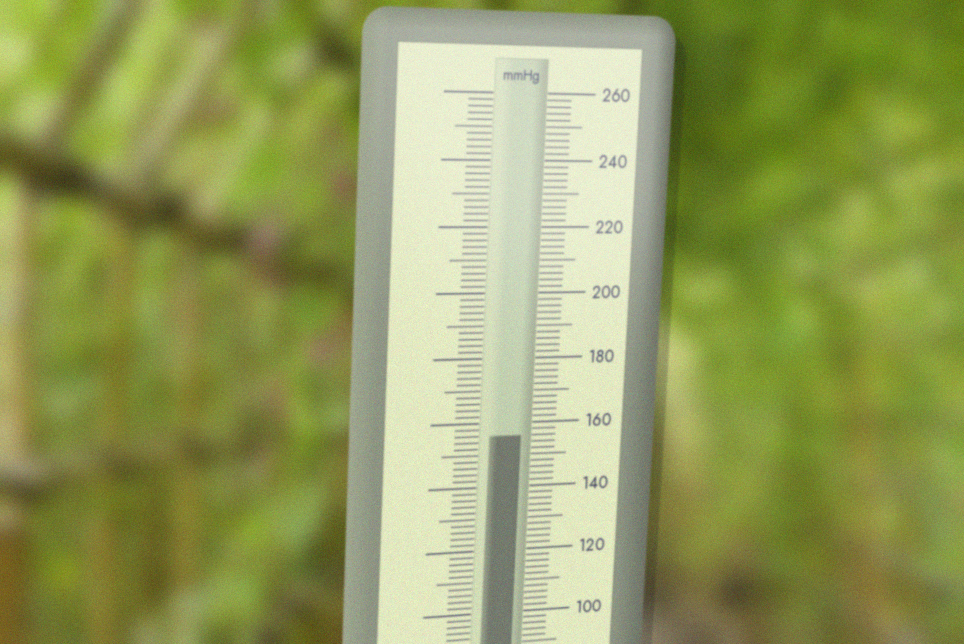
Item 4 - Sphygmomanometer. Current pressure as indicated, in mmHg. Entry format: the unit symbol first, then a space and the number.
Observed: mmHg 156
